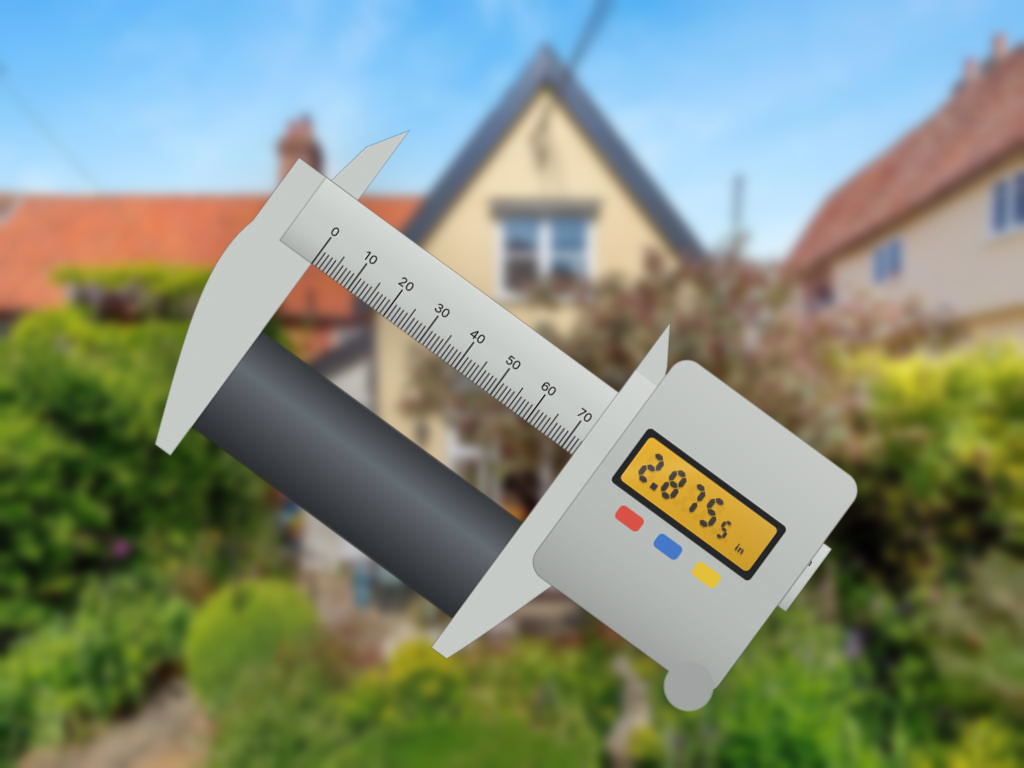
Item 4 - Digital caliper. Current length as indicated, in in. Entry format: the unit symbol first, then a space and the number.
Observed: in 2.8755
